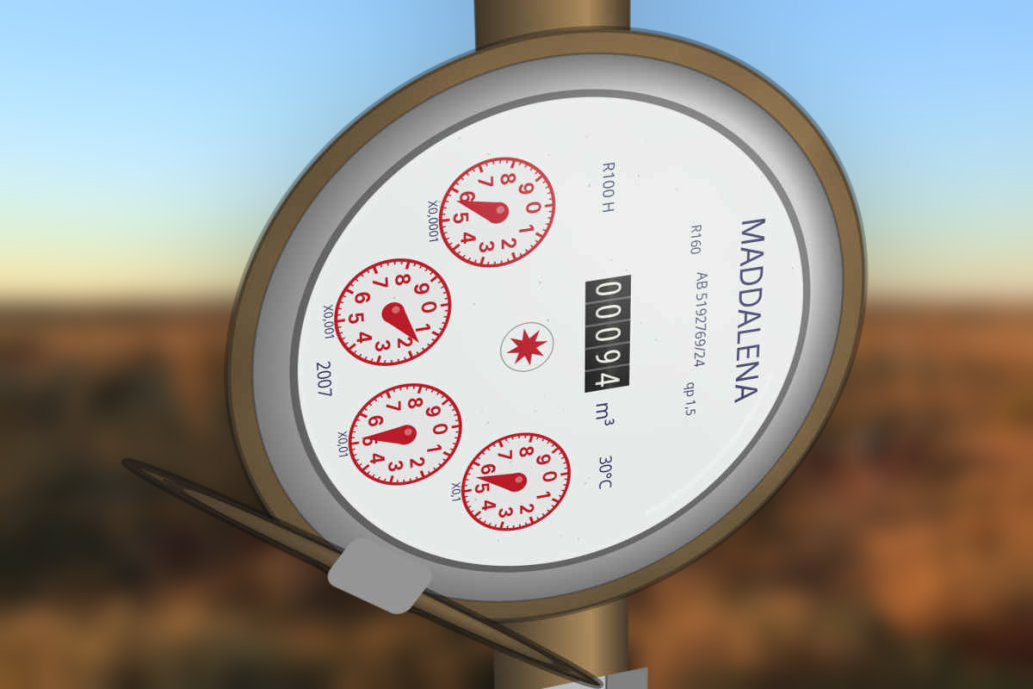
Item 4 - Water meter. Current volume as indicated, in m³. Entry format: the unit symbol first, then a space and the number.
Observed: m³ 94.5515
